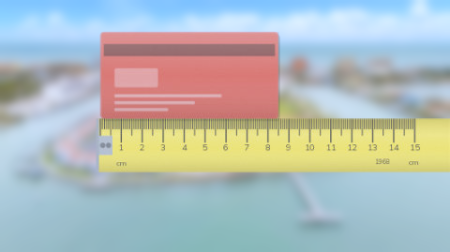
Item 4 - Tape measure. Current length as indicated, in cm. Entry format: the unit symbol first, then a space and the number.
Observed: cm 8.5
